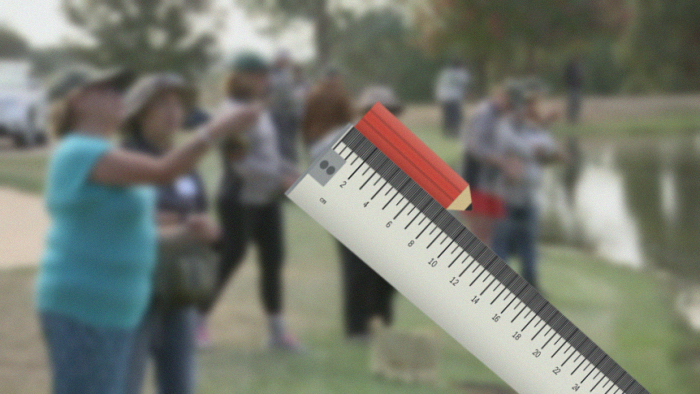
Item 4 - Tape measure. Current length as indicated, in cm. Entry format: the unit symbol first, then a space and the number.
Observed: cm 9.5
